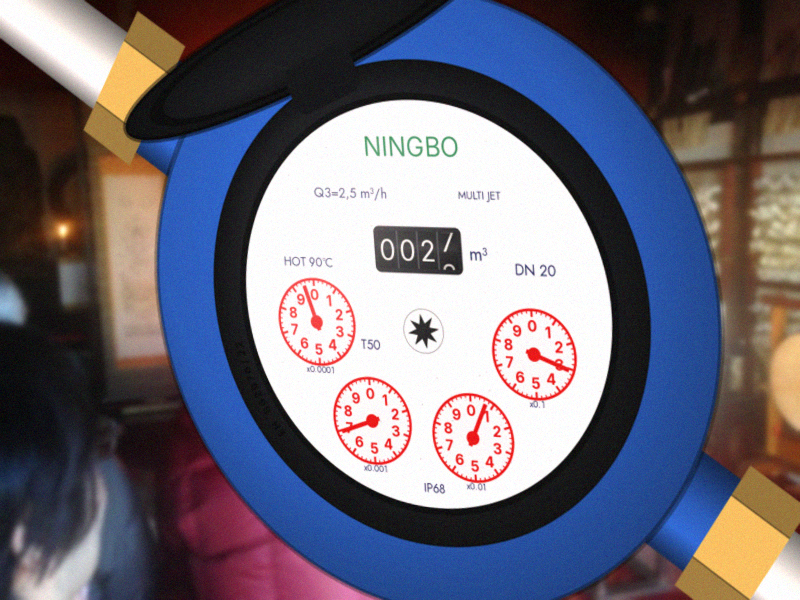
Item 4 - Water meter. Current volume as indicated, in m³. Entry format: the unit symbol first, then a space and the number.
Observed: m³ 27.3069
